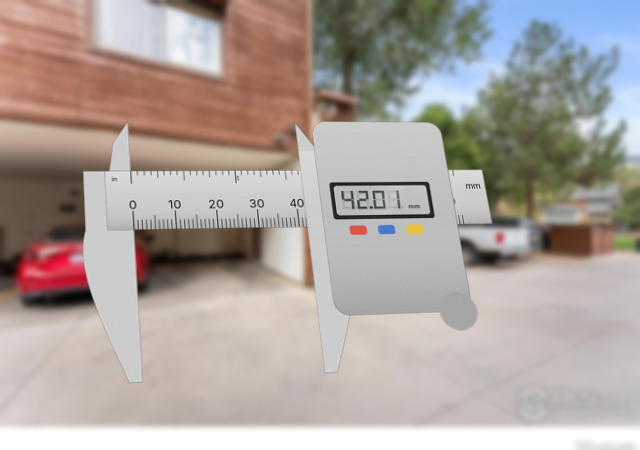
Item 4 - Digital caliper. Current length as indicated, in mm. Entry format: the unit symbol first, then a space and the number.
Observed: mm 42.01
